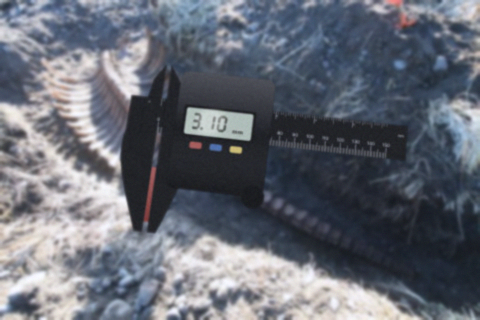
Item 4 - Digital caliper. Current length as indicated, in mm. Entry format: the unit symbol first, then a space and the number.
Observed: mm 3.10
